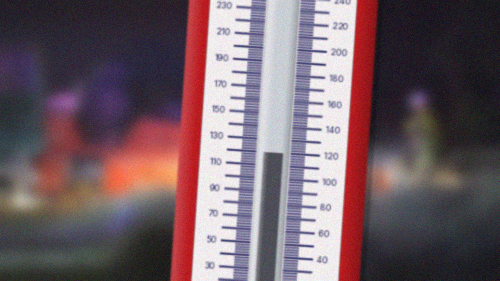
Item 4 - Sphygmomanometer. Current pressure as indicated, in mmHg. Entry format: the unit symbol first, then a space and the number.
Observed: mmHg 120
